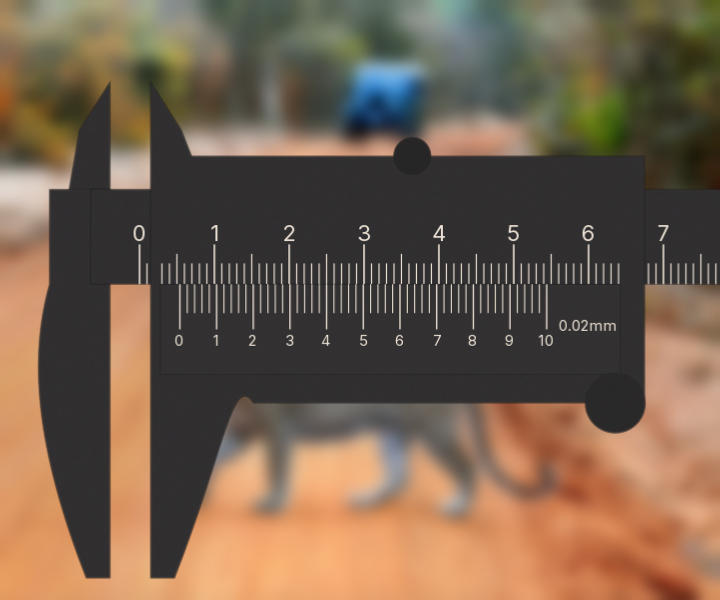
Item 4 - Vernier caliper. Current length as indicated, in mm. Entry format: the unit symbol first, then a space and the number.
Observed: mm 5.4
